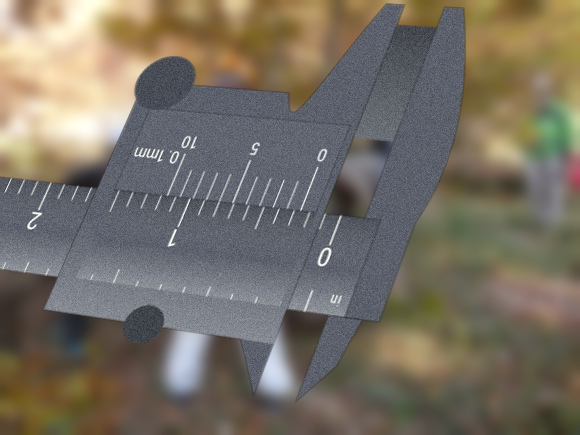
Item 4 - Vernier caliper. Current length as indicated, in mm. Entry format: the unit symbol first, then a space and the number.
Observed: mm 2.6
